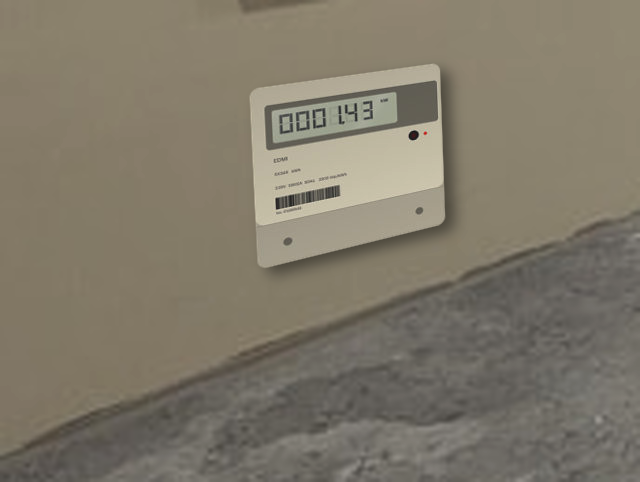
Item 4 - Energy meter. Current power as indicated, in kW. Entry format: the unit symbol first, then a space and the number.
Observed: kW 1.43
